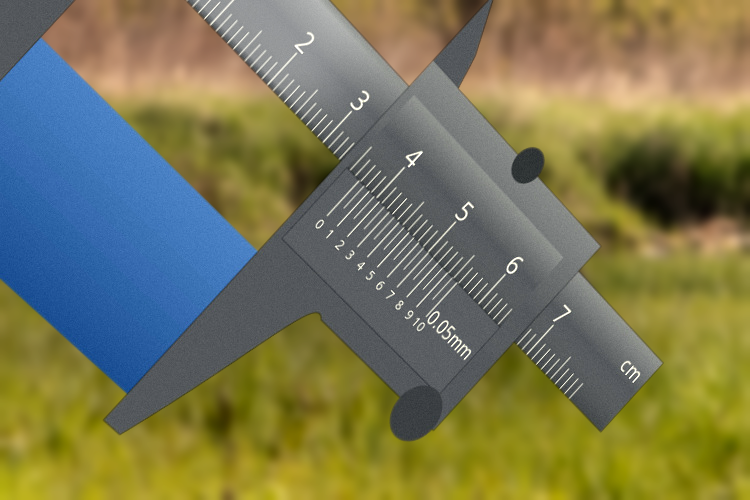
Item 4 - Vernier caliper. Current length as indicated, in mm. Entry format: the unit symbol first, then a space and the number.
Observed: mm 36.8
